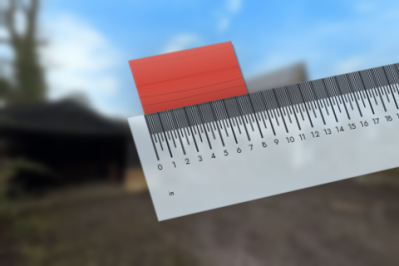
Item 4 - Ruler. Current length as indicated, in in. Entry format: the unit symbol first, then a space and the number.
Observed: in 8
